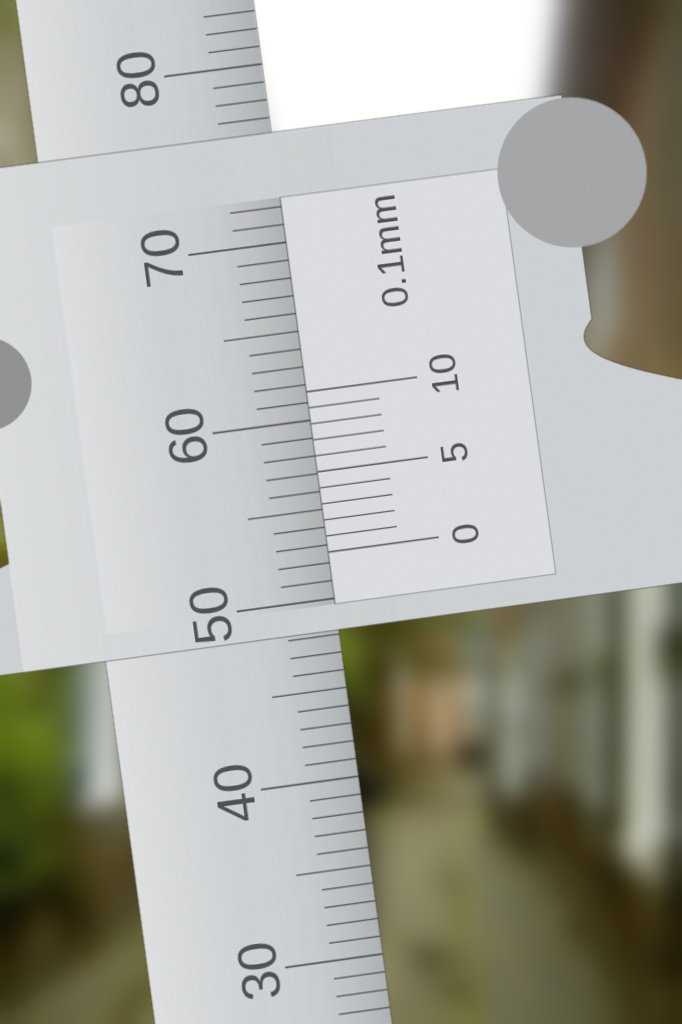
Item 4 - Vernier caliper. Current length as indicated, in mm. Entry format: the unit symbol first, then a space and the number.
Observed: mm 52.6
